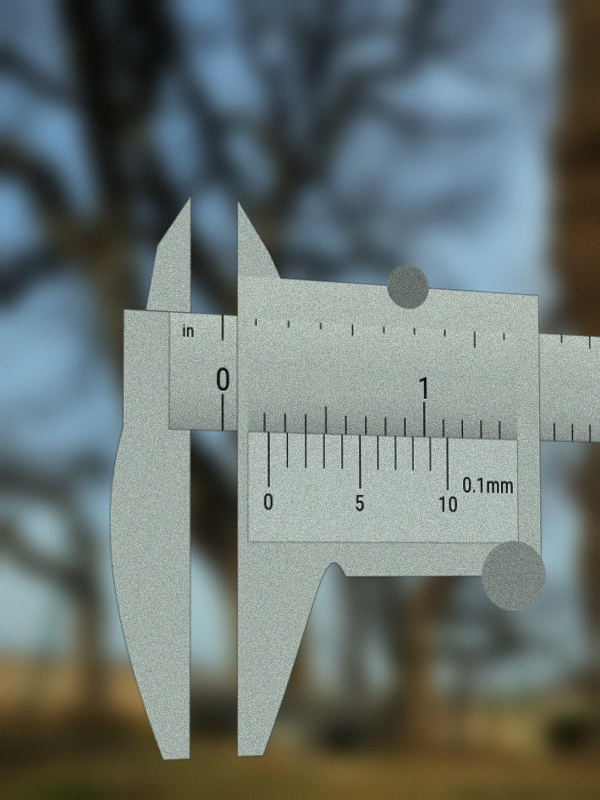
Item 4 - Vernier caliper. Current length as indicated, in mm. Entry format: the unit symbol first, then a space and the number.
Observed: mm 2.2
